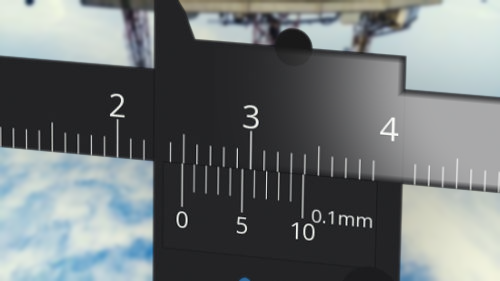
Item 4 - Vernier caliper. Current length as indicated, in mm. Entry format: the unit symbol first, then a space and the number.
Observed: mm 24.9
